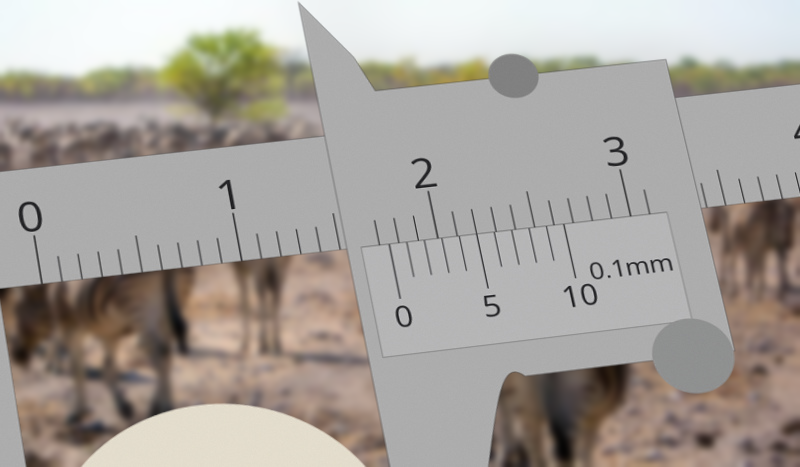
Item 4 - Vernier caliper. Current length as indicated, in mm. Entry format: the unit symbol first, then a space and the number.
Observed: mm 17.5
